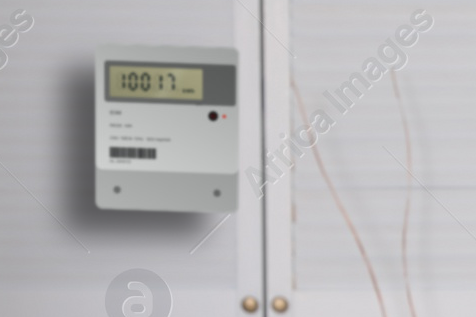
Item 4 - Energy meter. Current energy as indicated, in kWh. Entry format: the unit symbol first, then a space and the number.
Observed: kWh 10017
